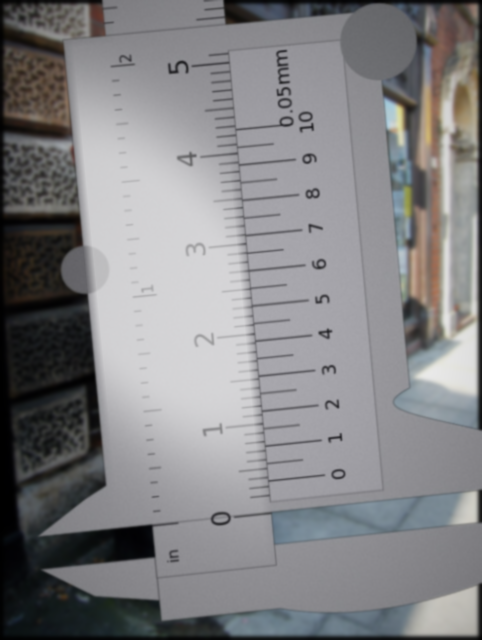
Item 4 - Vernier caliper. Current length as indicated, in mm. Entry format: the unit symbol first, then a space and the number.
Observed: mm 3.6
